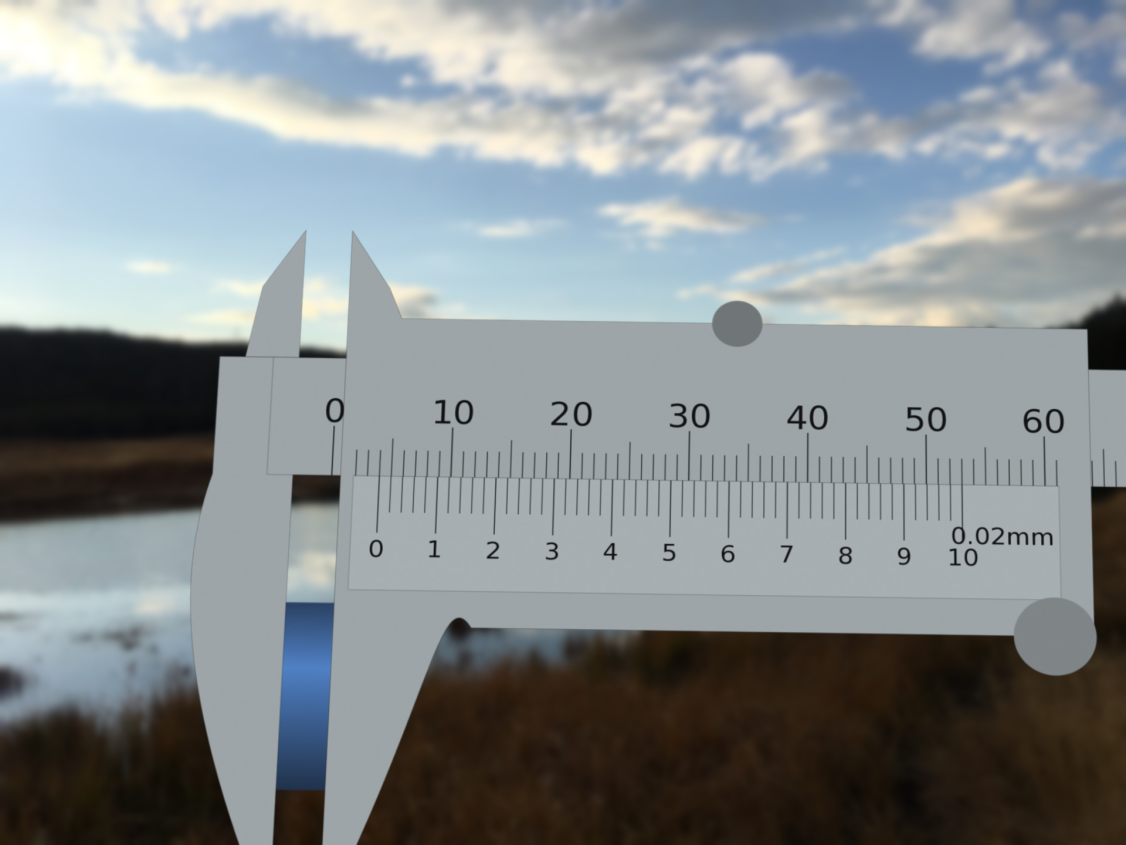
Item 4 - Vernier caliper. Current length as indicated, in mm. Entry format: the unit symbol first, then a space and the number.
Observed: mm 4.0
